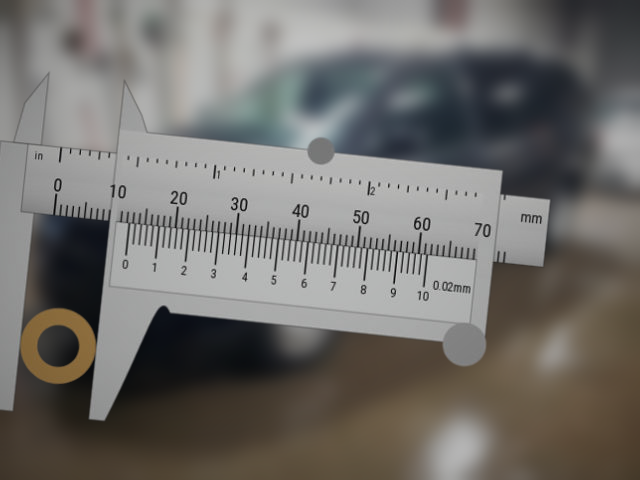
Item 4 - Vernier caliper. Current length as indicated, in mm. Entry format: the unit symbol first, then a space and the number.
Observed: mm 12.4
